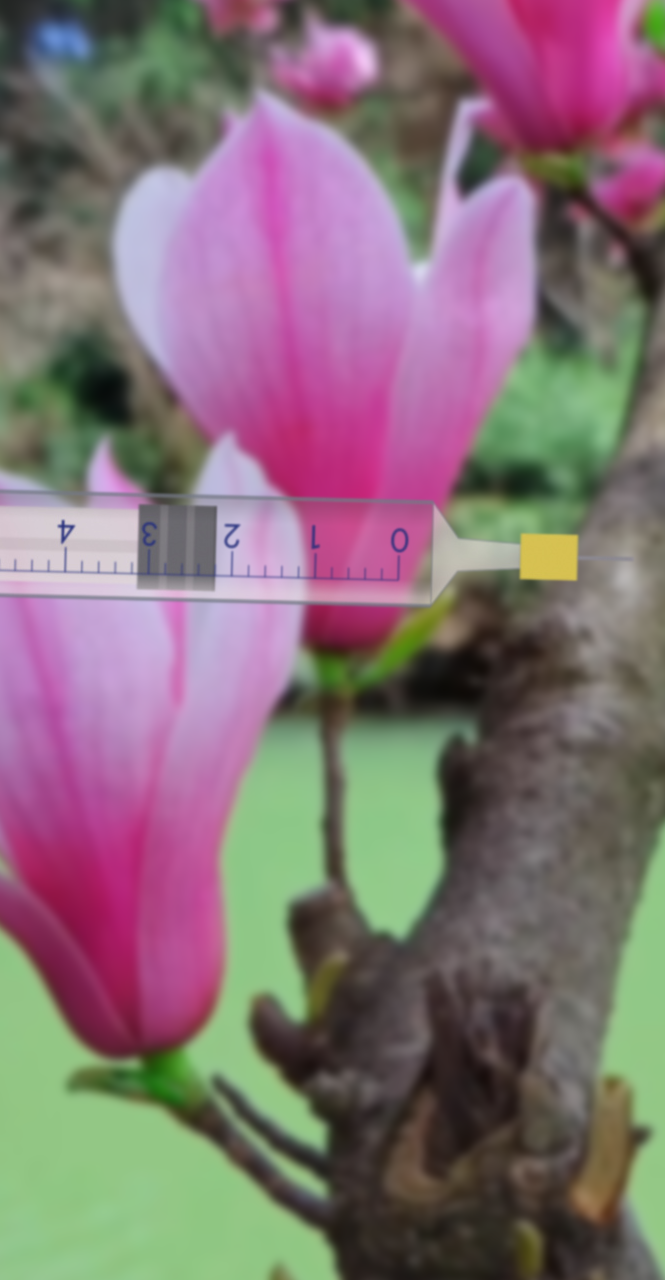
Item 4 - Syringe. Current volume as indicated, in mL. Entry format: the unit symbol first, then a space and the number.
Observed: mL 2.2
